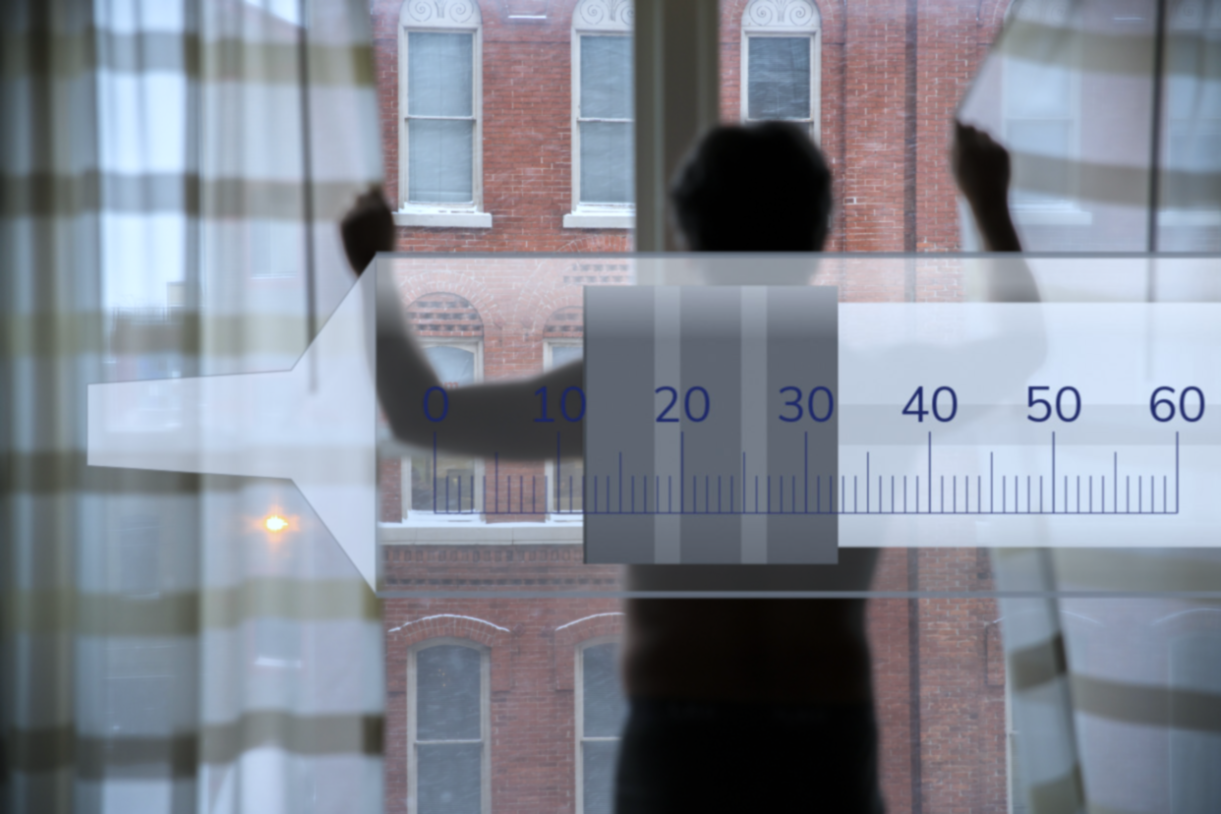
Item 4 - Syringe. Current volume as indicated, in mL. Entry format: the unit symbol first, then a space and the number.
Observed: mL 12
